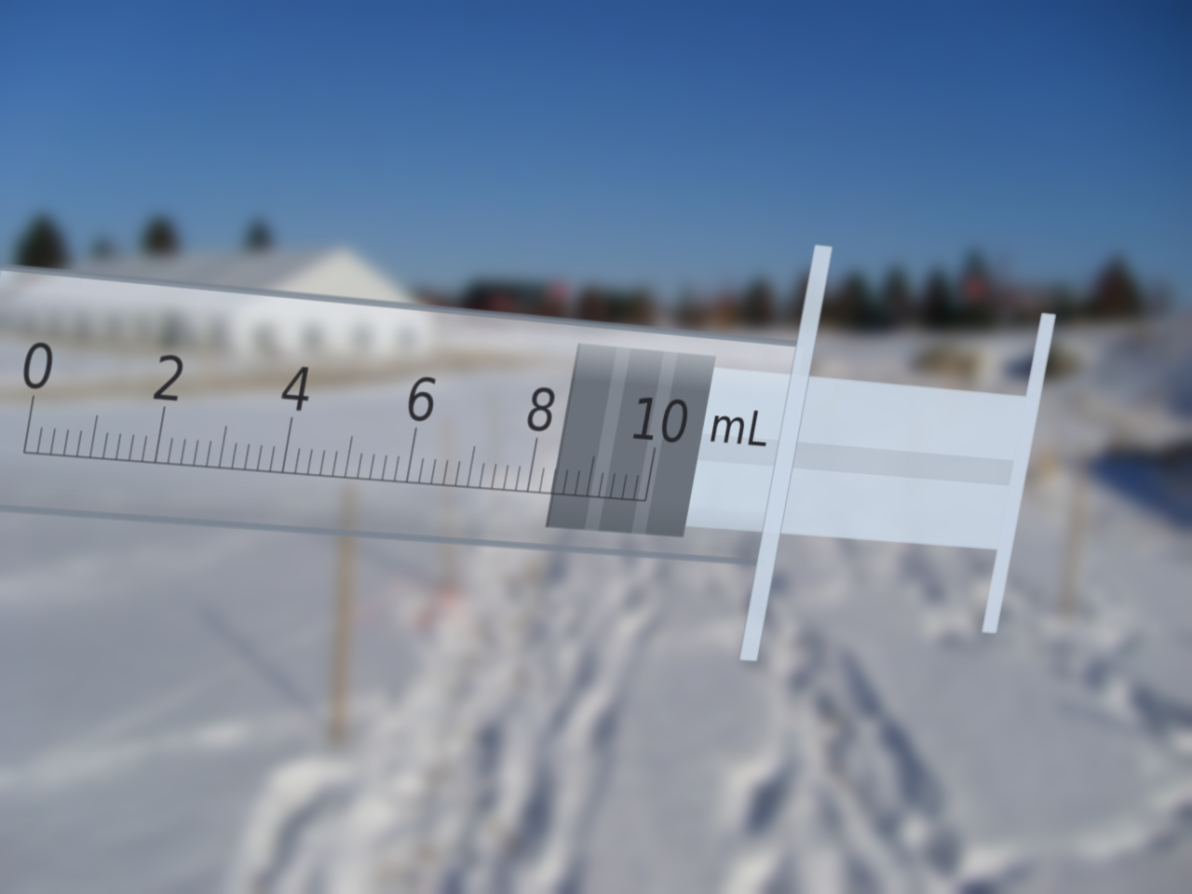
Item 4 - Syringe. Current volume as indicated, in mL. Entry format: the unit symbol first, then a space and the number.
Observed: mL 8.4
